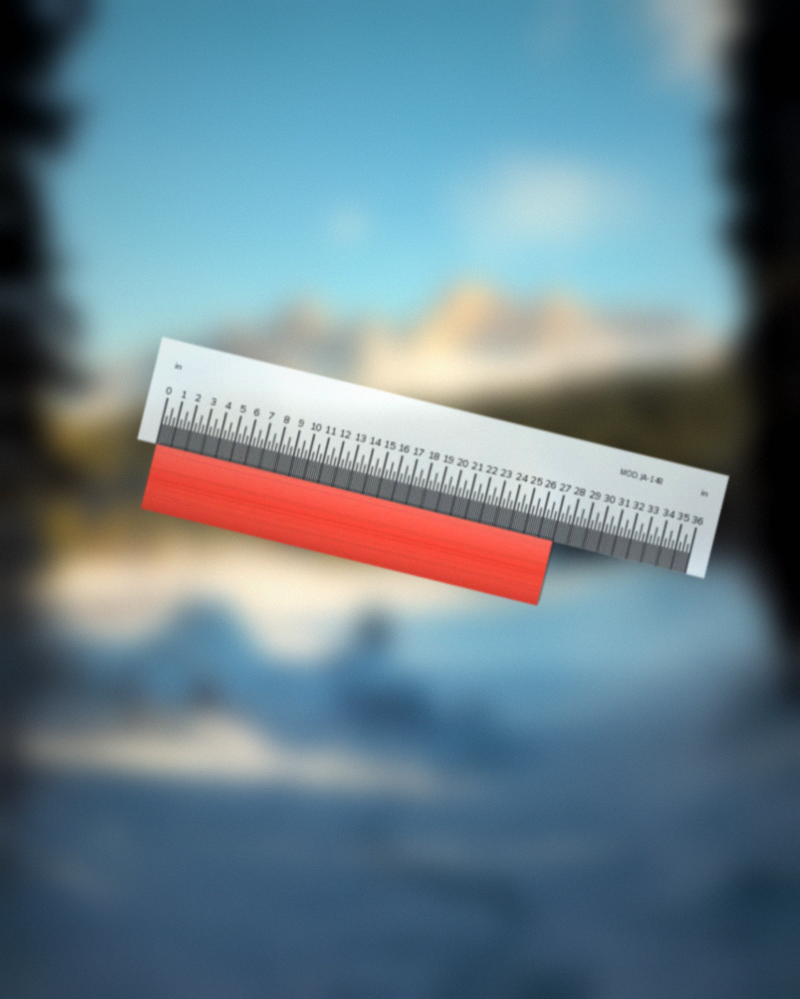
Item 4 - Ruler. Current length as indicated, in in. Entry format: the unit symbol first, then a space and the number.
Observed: in 27
